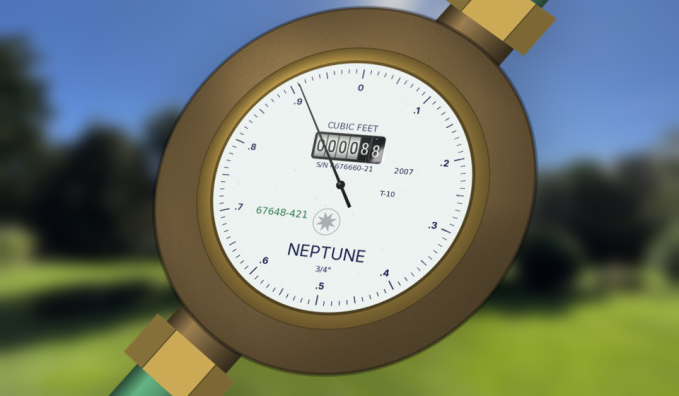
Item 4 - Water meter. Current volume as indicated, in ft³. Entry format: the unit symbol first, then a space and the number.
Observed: ft³ 87.91
